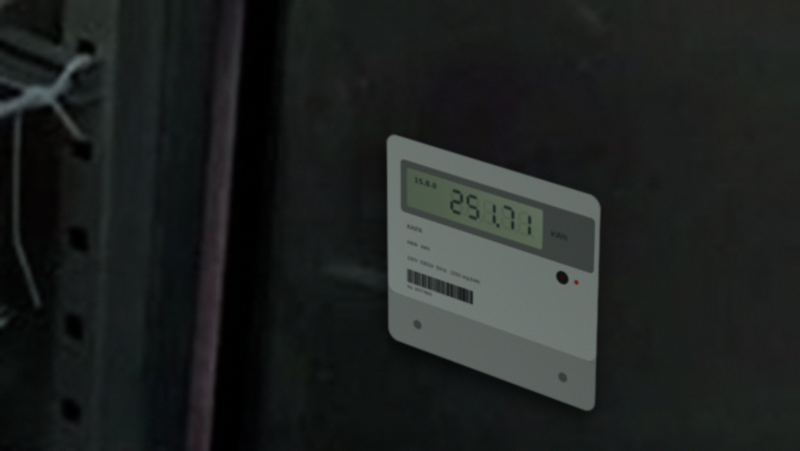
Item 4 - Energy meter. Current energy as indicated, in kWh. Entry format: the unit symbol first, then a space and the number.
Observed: kWh 251.71
